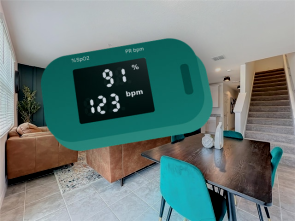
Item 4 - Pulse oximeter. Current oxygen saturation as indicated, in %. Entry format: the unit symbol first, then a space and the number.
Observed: % 91
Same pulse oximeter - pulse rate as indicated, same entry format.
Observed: bpm 123
